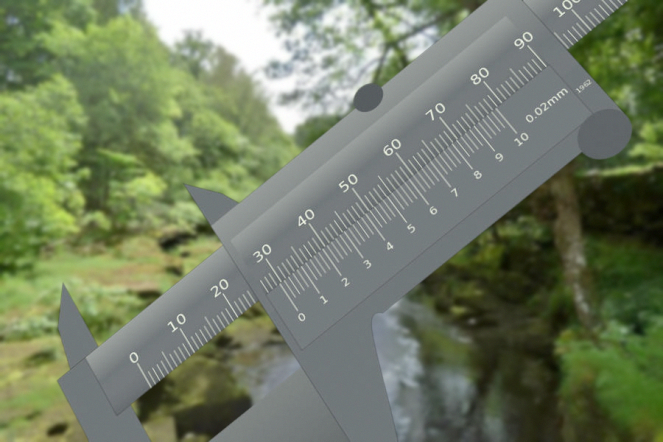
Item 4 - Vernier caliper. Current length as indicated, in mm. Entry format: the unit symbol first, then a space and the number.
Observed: mm 29.6
